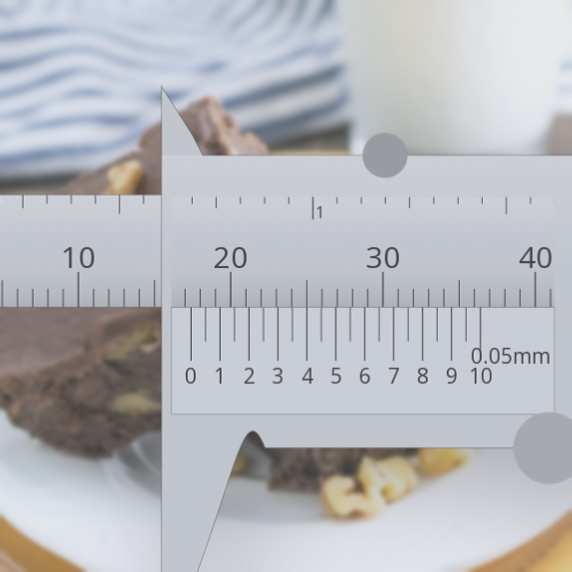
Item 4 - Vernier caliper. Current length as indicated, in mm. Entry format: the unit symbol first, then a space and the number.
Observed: mm 17.4
